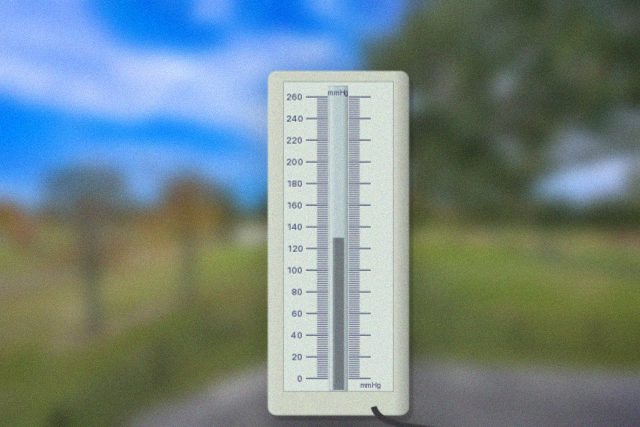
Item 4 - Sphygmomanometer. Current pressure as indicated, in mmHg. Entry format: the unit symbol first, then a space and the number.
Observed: mmHg 130
